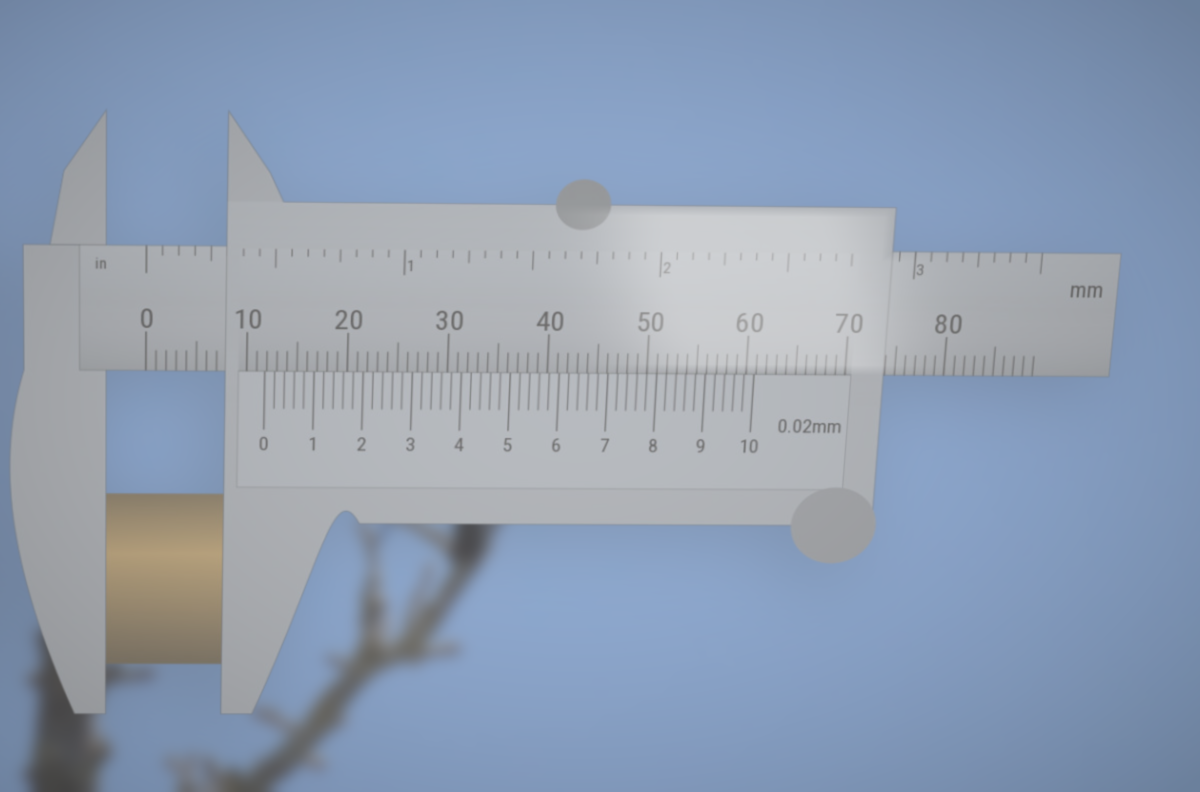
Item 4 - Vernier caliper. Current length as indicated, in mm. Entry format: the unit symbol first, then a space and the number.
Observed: mm 11.8
